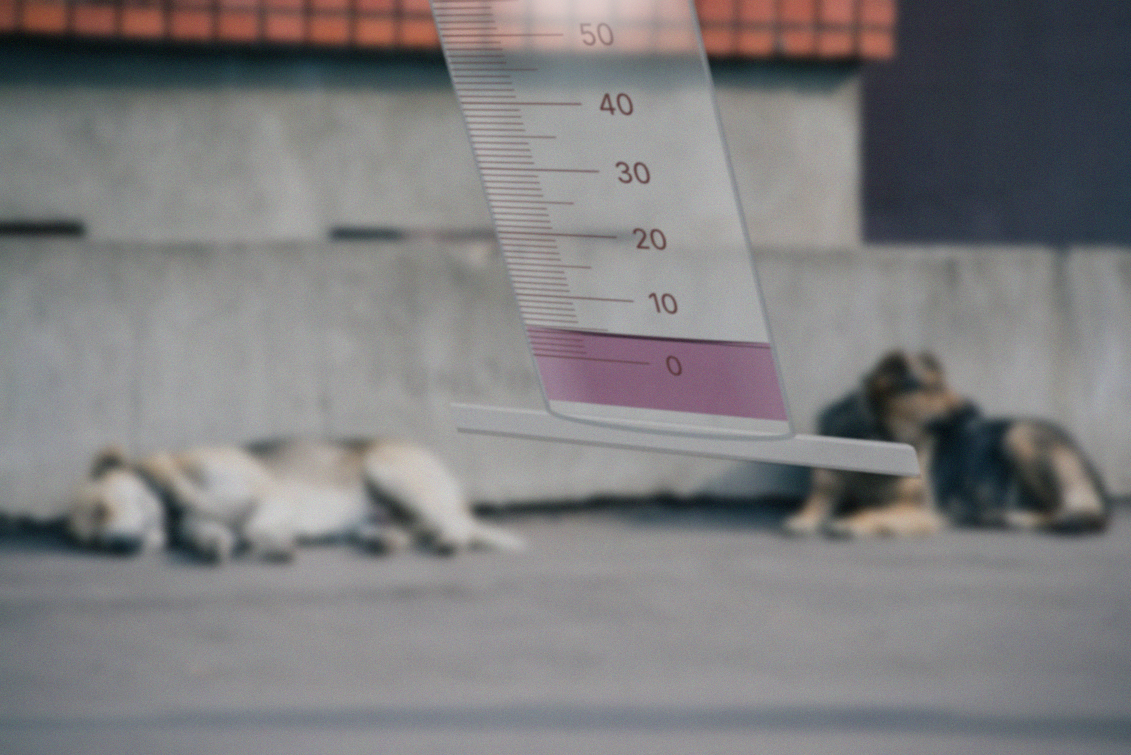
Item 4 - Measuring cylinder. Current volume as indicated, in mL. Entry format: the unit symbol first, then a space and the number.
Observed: mL 4
